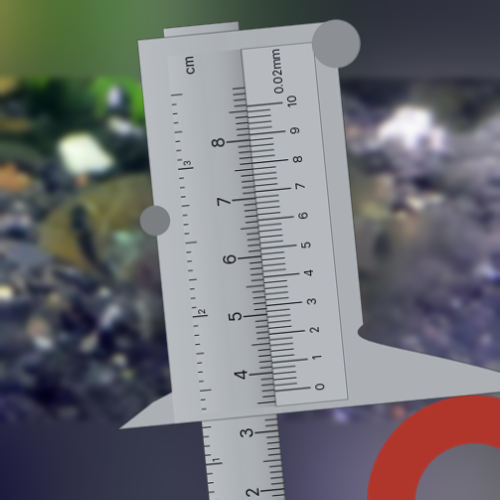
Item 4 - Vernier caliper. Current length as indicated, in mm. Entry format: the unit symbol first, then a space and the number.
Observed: mm 36.8
